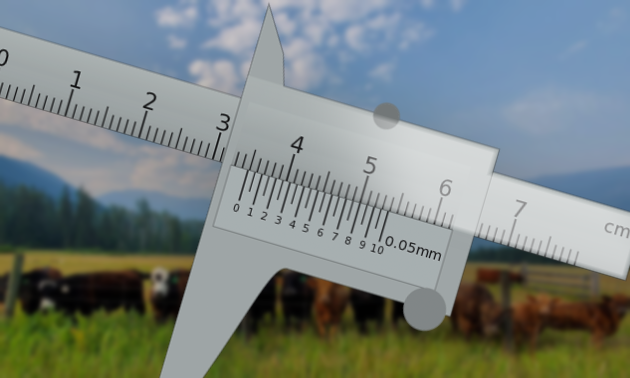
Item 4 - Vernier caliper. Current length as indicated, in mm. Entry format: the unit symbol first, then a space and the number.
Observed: mm 34.8
